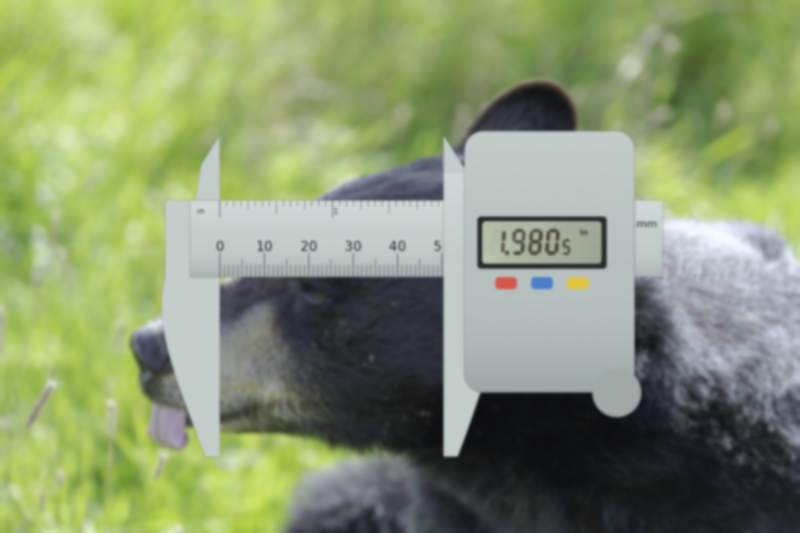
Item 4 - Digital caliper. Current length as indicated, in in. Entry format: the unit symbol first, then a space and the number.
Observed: in 1.9805
